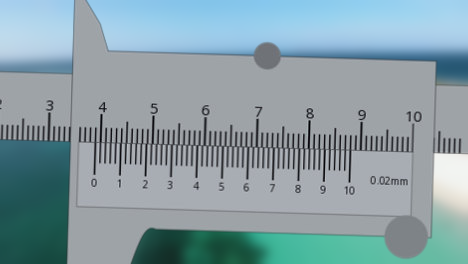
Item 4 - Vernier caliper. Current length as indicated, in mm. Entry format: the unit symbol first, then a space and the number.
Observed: mm 39.0
